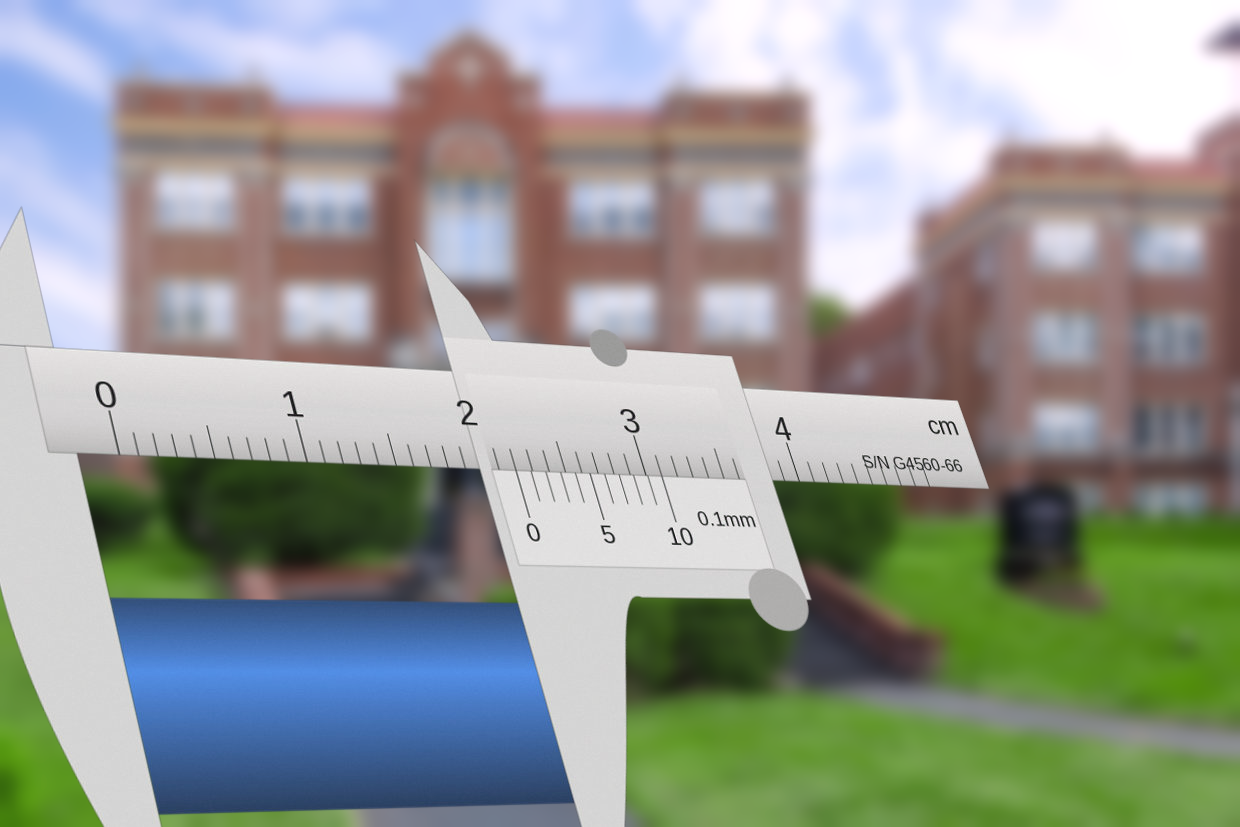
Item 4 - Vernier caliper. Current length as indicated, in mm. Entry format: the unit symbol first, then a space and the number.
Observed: mm 22.0
